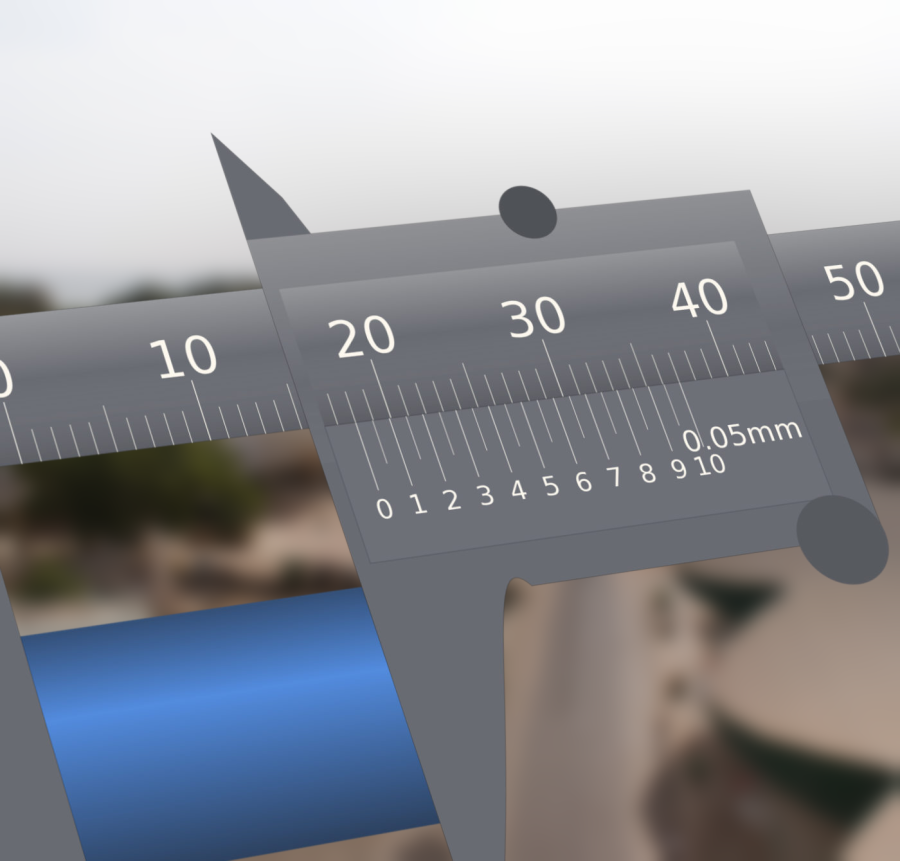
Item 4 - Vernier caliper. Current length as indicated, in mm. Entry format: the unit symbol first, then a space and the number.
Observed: mm 18.0
